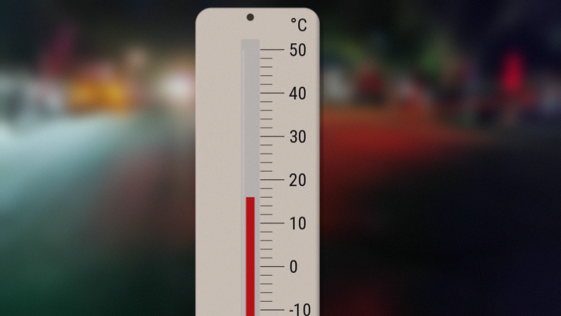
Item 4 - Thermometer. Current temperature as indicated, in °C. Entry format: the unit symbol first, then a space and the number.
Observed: °C 16
